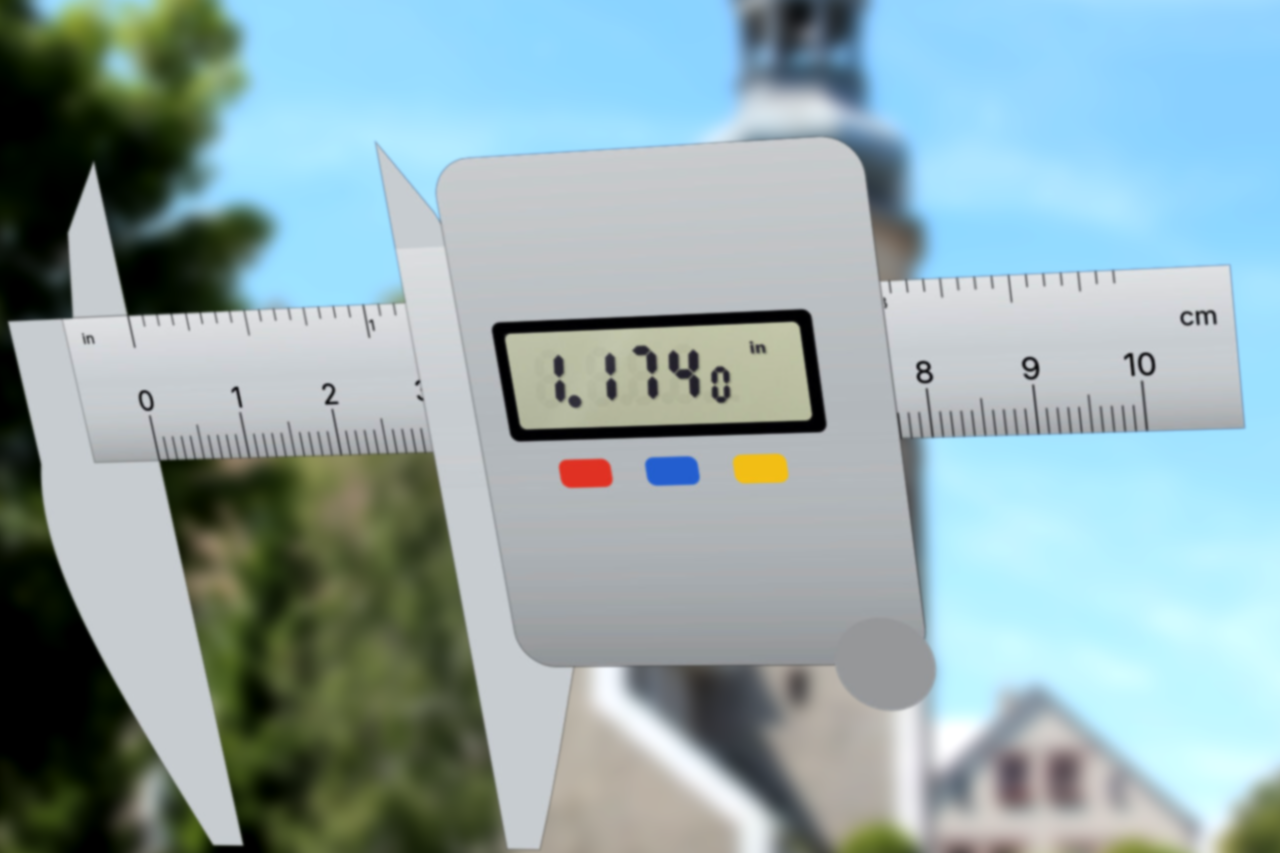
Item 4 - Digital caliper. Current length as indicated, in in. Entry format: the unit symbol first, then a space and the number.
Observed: in 1.1740
